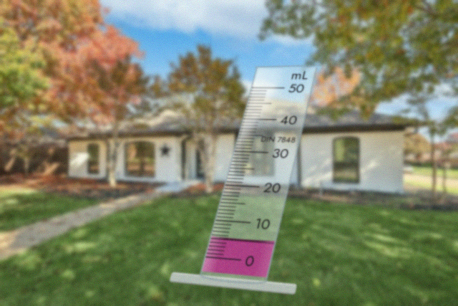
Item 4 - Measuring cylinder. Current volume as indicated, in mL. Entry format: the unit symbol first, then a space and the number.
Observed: mL 5
